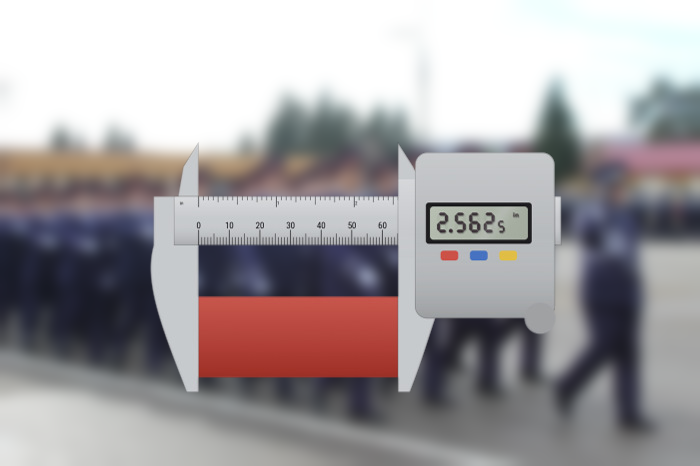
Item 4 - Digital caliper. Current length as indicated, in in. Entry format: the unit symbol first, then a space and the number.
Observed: in 2.5625
